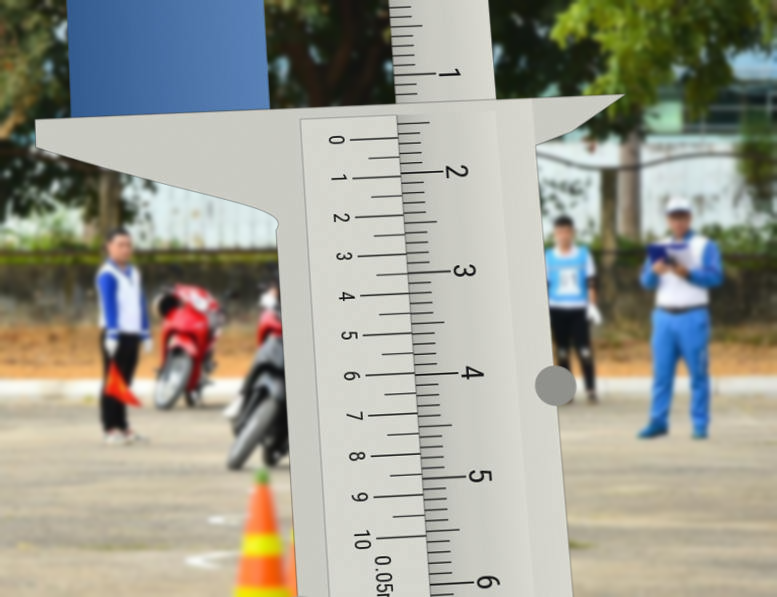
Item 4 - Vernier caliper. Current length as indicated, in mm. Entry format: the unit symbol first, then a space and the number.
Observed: mm 16.4
